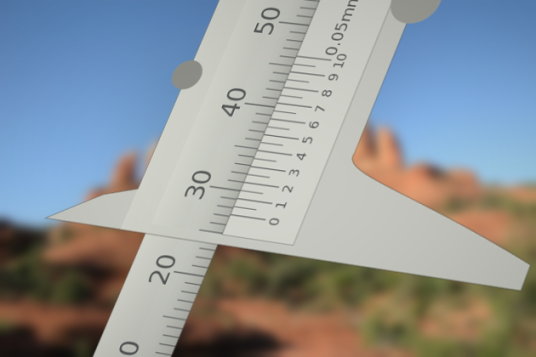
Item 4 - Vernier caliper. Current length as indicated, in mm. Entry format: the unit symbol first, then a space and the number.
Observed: mm 27.2
